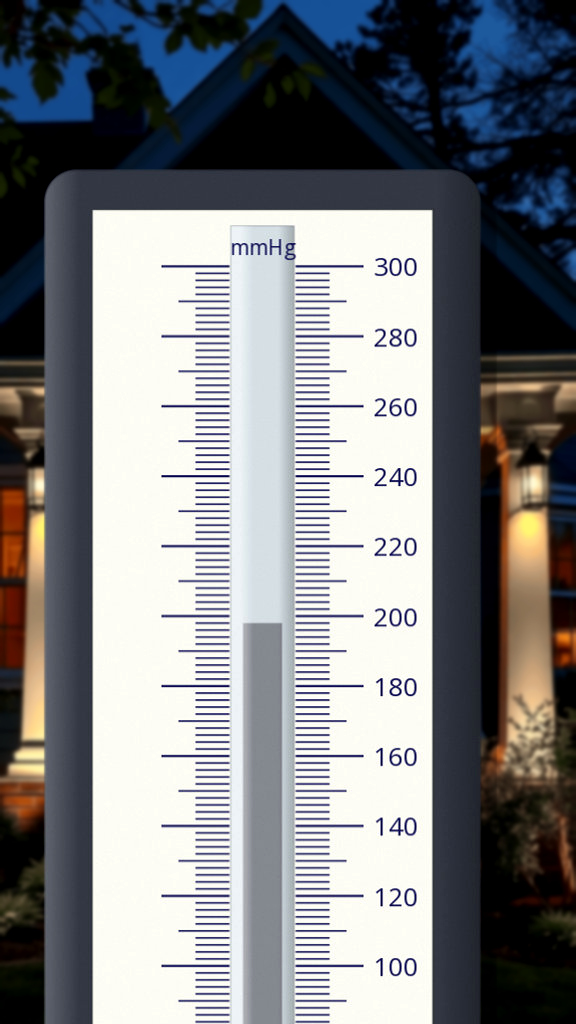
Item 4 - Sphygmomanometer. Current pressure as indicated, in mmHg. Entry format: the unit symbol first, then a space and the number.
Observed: mmHg 198
